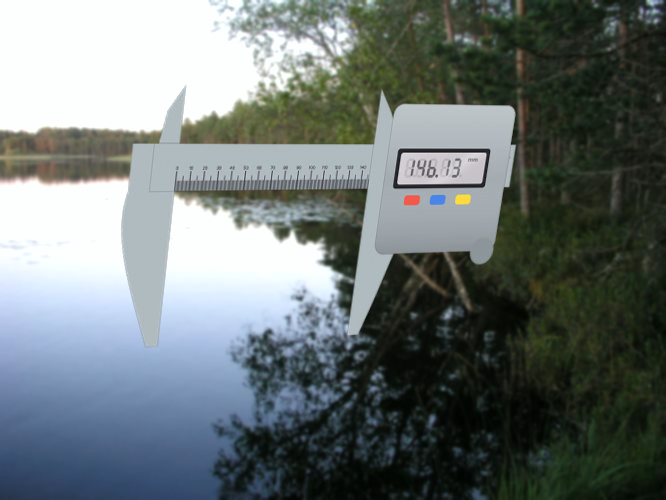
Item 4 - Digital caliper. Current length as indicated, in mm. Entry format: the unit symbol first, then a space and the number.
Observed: mm 146.13
